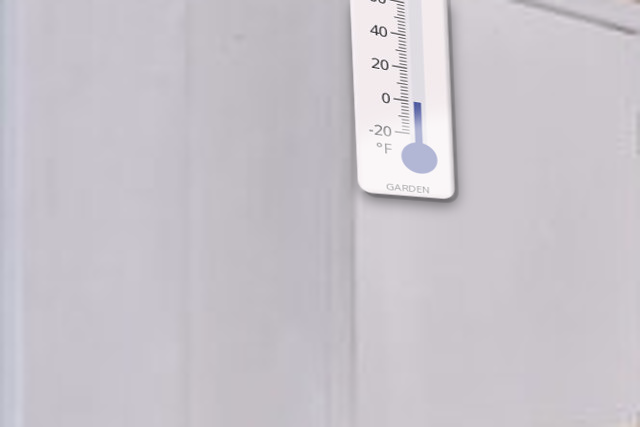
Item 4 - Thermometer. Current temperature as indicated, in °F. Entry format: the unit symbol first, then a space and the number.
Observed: °F 0
